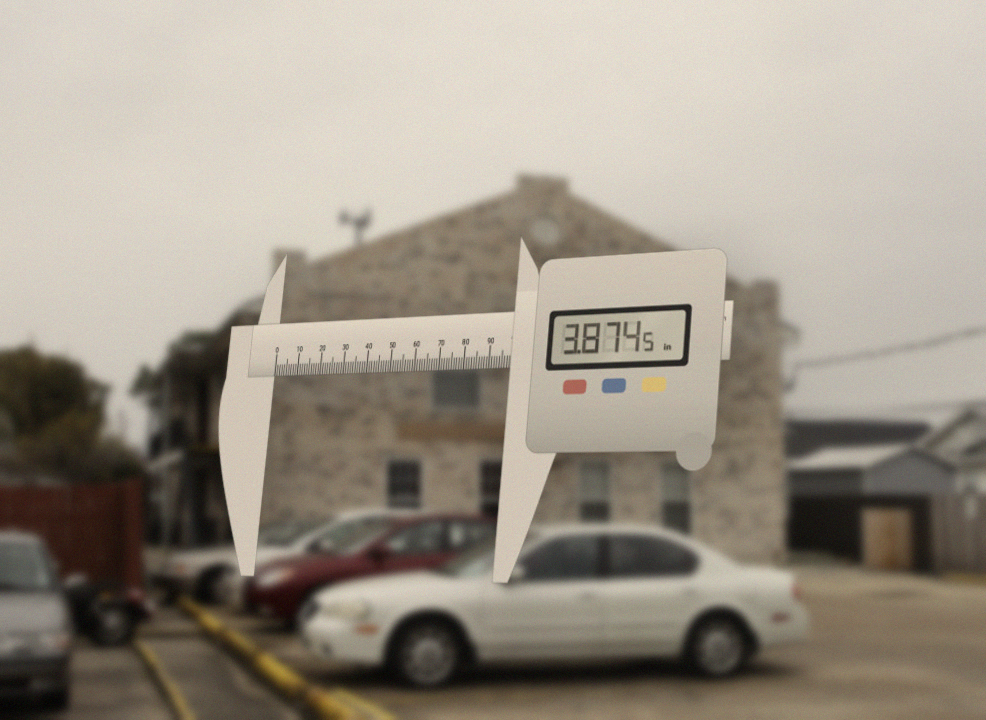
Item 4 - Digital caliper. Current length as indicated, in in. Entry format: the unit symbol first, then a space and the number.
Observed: in 3.8745
